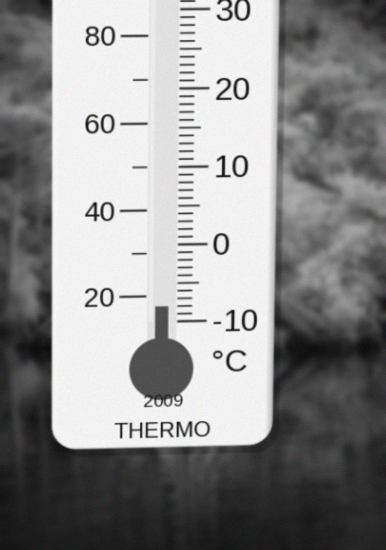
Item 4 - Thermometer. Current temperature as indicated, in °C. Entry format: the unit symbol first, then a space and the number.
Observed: °C -8
